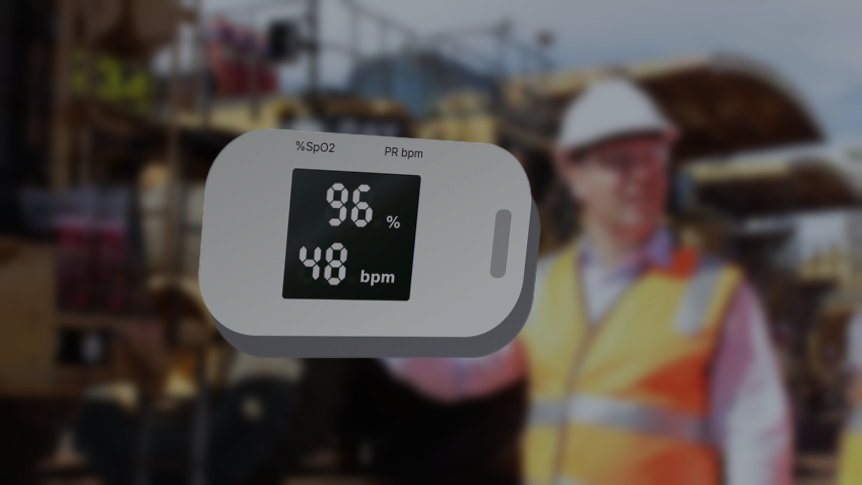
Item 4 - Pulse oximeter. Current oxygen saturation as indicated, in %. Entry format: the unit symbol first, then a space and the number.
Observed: % 96
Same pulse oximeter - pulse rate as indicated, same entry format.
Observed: bpm 48
